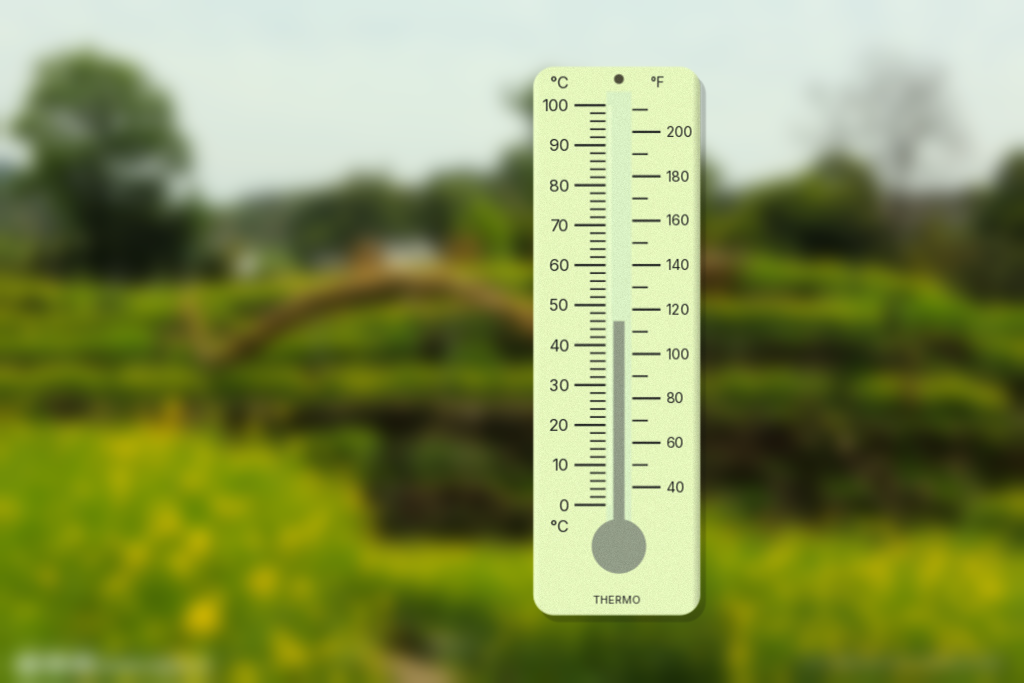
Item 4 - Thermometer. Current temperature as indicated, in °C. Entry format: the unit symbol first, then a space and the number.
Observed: °C 46
